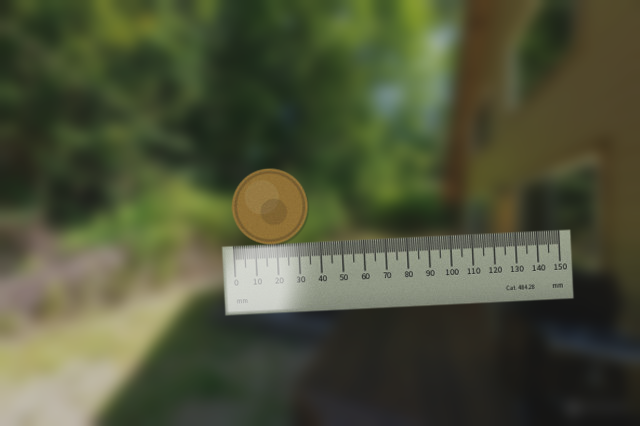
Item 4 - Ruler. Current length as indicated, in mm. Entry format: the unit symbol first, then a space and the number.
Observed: mm 35
